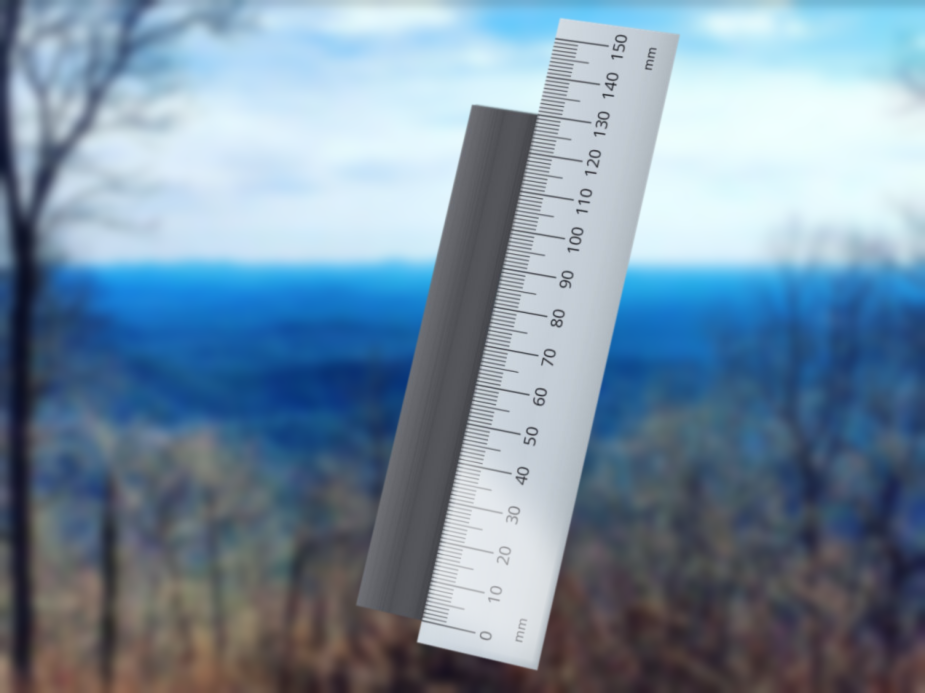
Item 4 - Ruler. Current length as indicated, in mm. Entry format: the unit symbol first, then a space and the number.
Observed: mm 130
